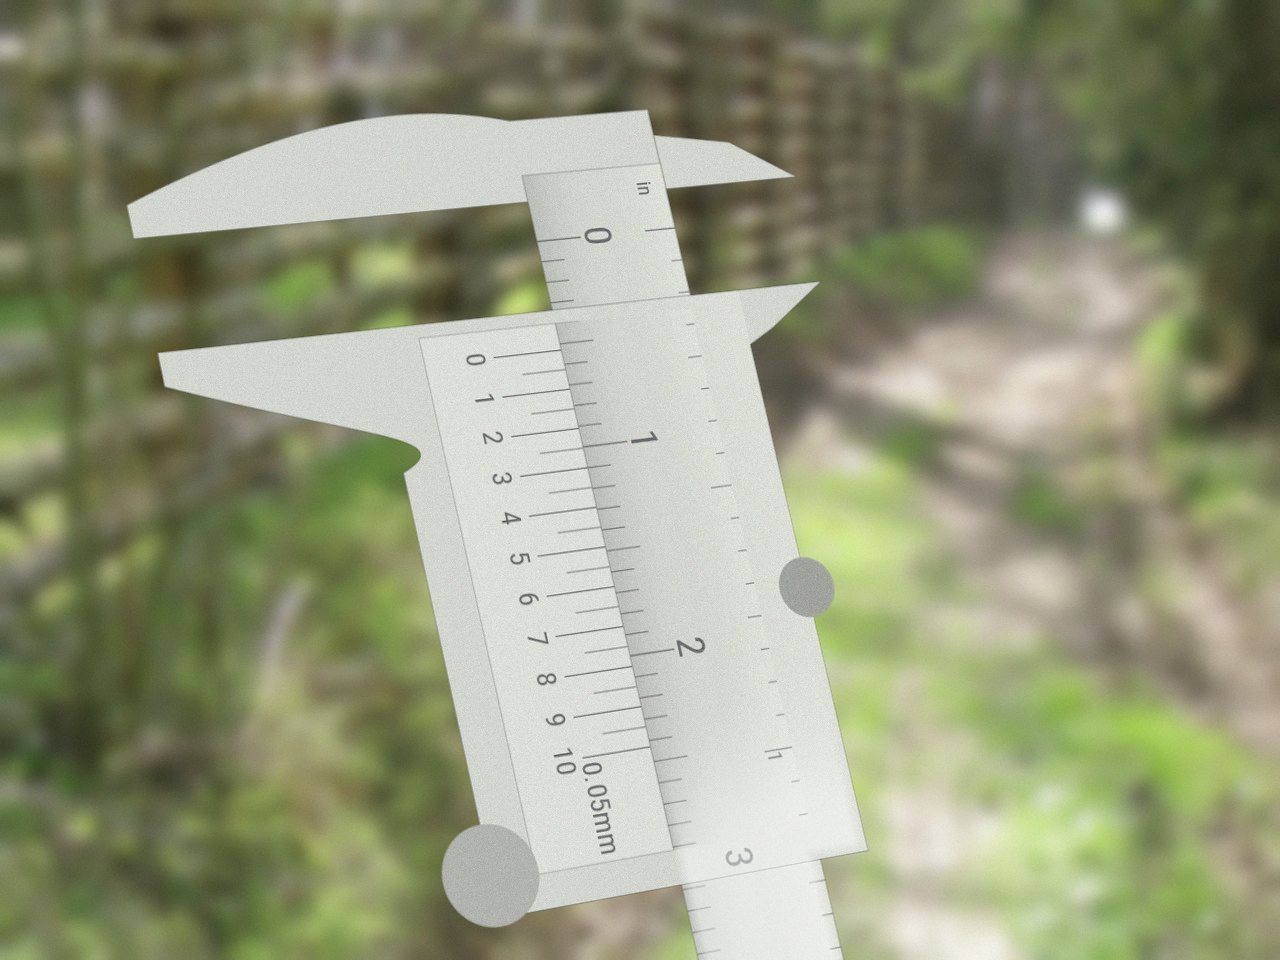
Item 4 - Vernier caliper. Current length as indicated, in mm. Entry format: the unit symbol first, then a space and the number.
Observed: mm 5.3
